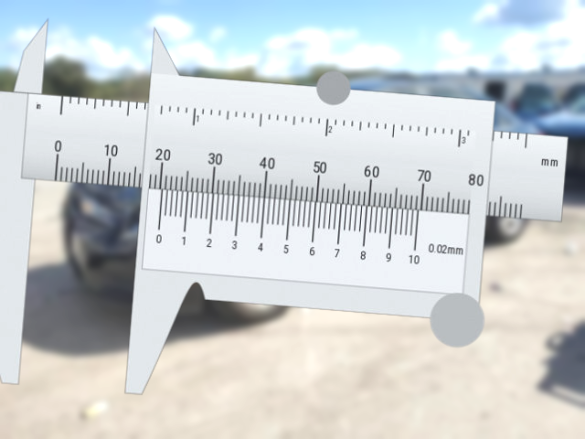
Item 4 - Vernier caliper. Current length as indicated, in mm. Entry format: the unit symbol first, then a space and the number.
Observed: mm 20.4
